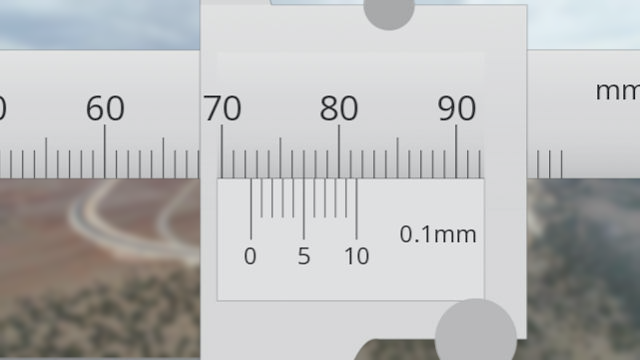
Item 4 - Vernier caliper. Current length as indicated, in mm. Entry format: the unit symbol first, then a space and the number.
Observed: mm 72.5
